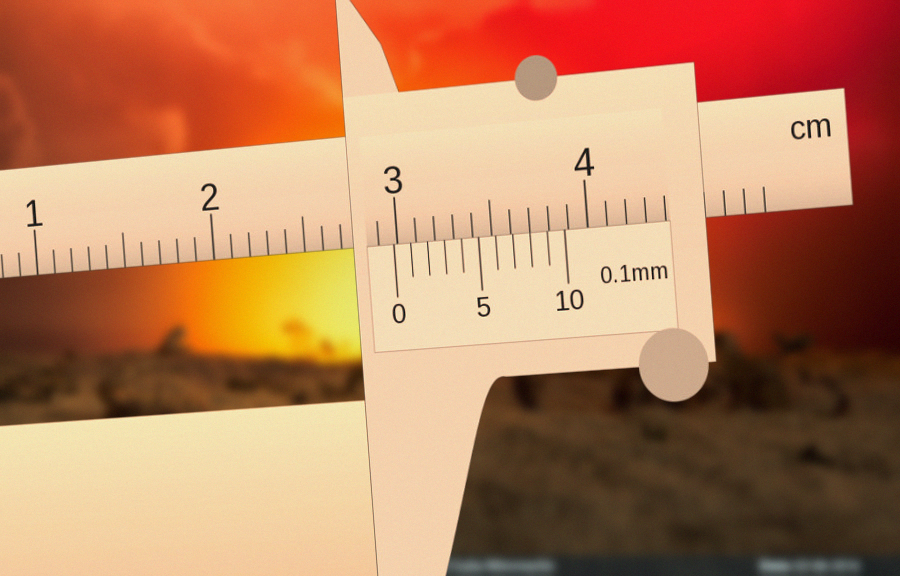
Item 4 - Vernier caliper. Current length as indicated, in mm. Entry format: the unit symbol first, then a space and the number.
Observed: mm 29.8
